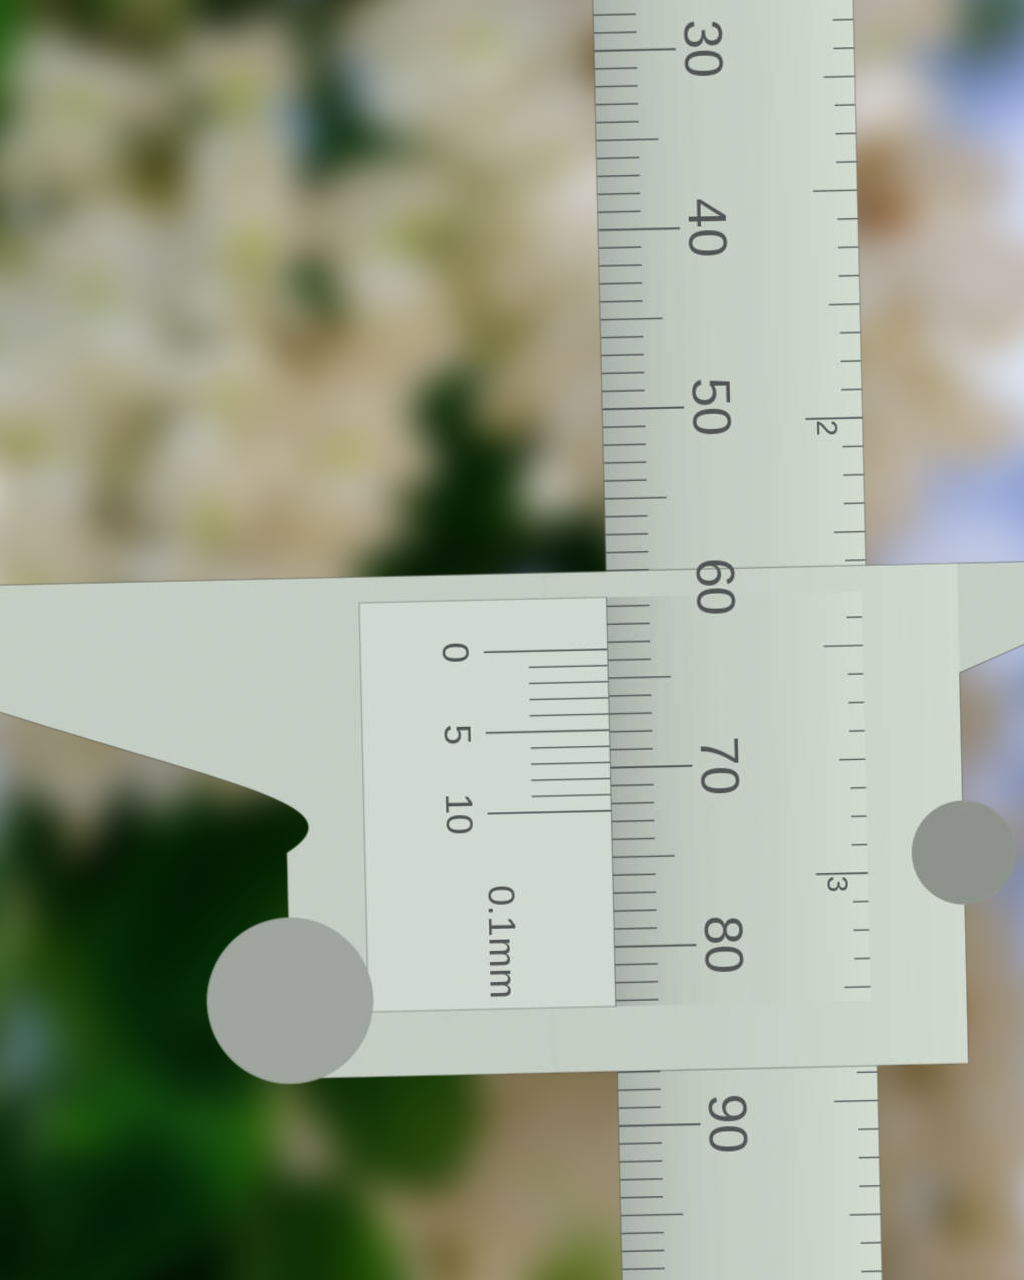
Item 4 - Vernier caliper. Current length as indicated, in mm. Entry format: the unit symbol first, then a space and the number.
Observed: mm 63.4
